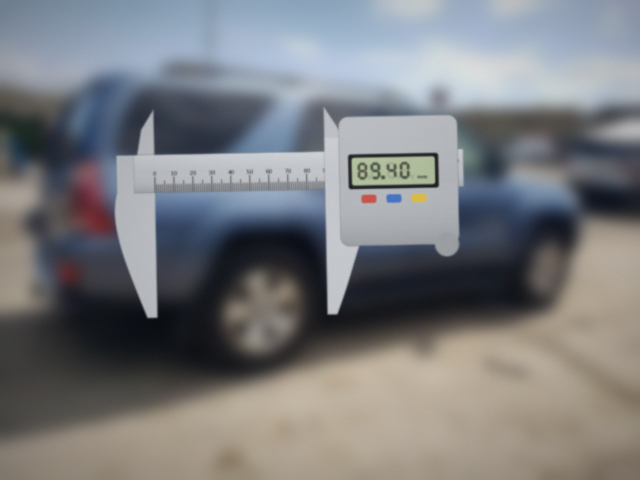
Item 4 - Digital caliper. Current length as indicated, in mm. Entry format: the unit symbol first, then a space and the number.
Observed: mm 89.40
